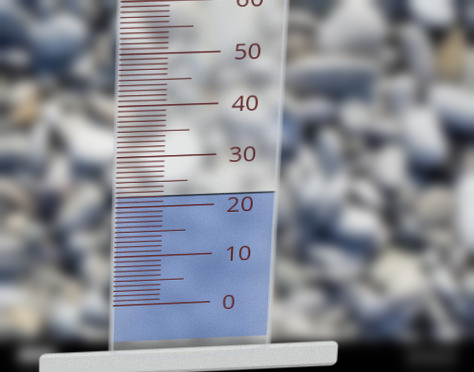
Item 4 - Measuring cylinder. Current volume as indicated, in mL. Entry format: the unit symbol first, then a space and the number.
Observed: mL 22
